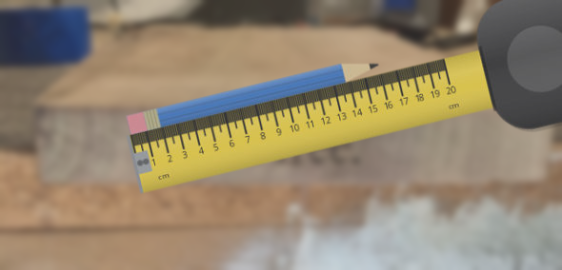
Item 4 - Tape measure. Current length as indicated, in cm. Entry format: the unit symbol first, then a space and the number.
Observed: cm 16
